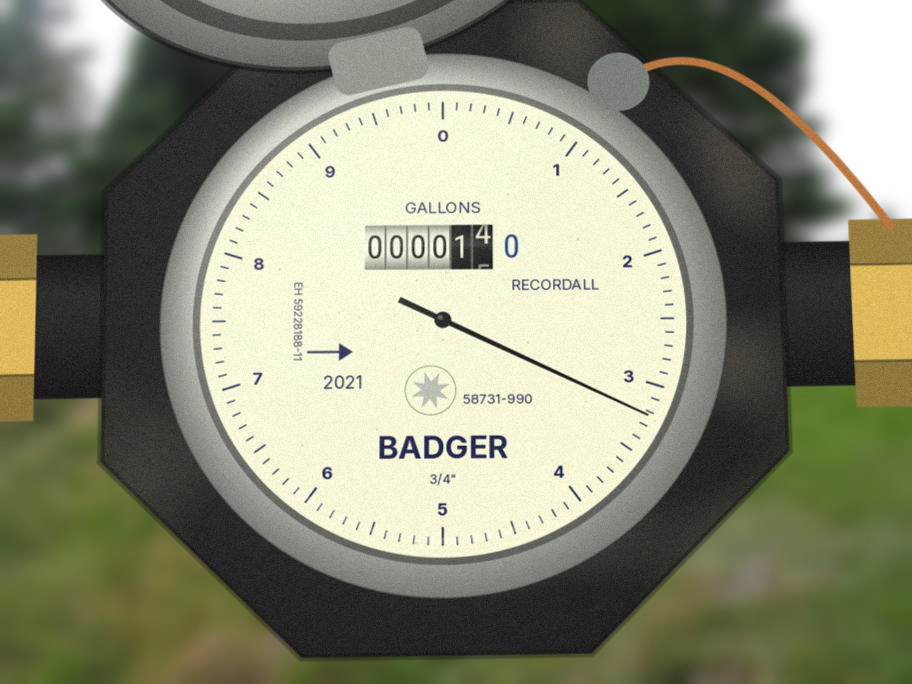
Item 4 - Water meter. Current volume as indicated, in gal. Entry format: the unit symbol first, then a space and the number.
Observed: gal 143.2
